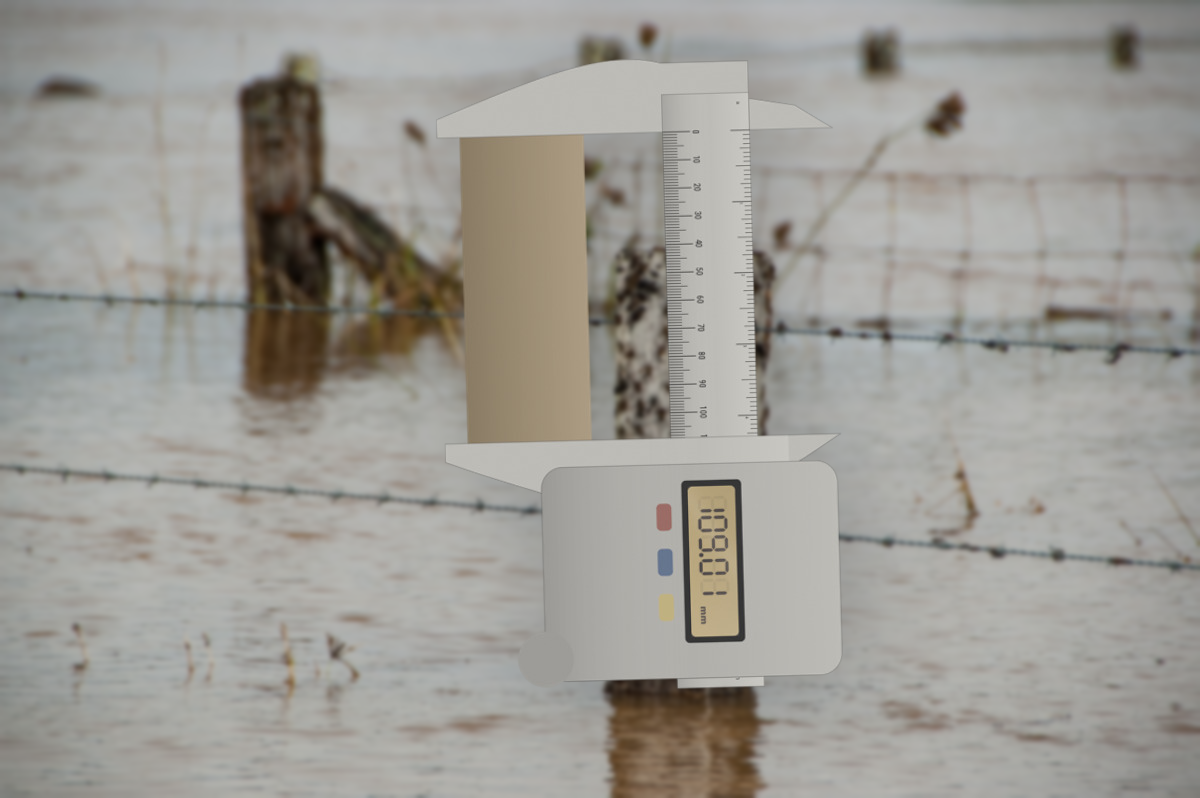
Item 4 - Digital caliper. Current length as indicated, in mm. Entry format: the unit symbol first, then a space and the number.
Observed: mm 109.01
